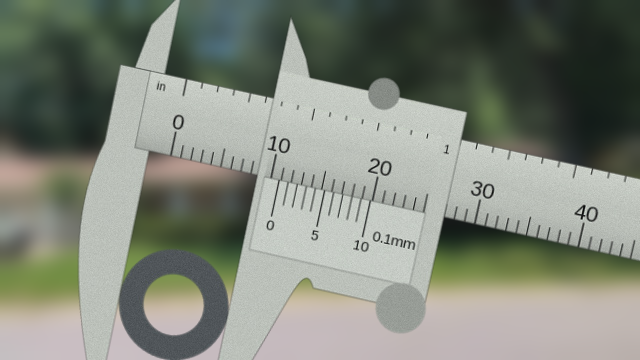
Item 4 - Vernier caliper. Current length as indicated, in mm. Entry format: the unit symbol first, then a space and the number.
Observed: mm 10.8
